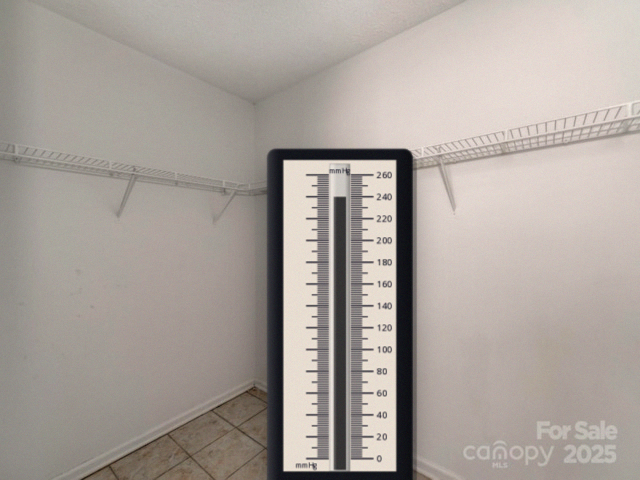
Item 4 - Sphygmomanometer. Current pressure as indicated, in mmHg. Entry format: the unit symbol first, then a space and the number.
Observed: mmHg 240
